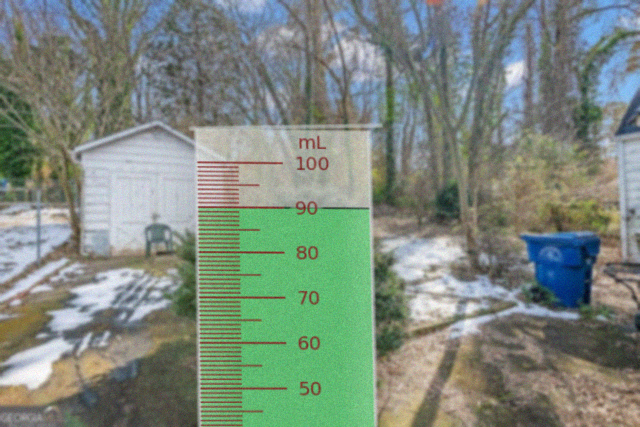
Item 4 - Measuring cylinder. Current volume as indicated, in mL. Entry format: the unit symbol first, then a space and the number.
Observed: mL 90
